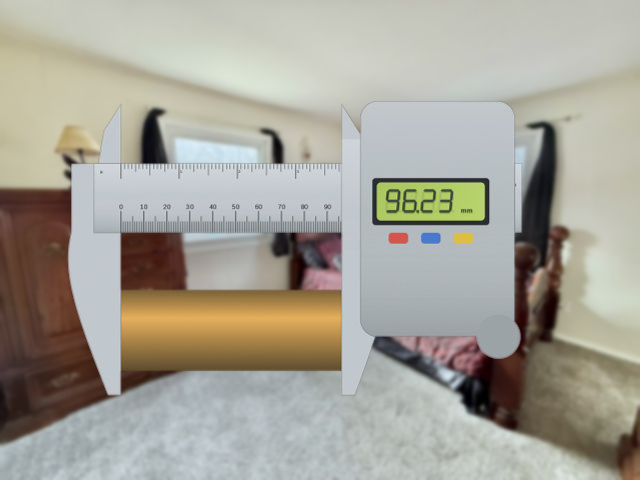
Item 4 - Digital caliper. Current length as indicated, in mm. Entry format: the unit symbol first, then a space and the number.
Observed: mm 96.23
